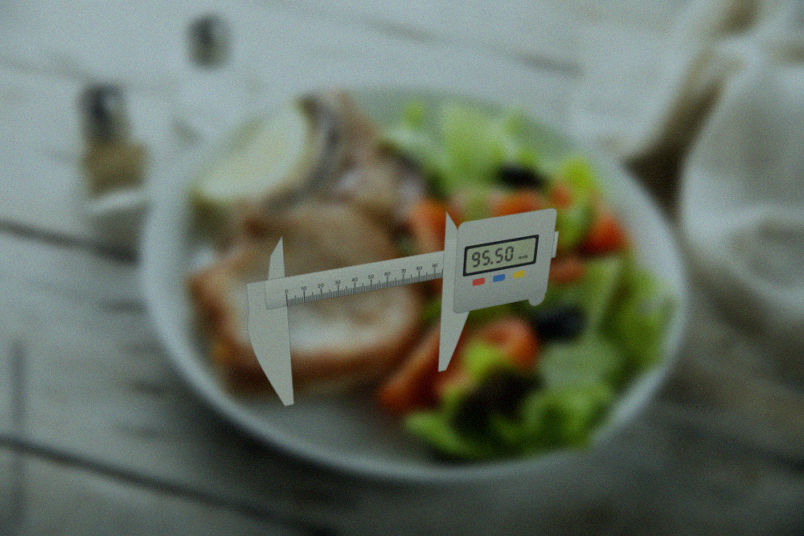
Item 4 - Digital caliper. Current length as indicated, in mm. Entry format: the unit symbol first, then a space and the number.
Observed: mm 95.50
